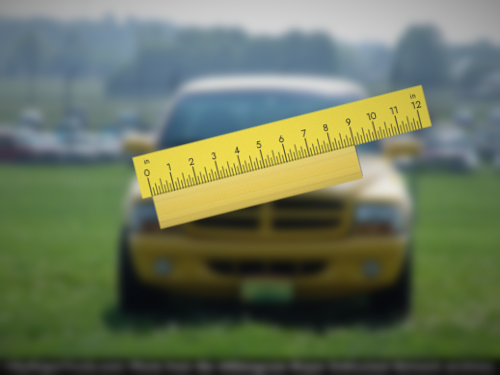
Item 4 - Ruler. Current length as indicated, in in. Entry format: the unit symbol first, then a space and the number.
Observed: in 9
